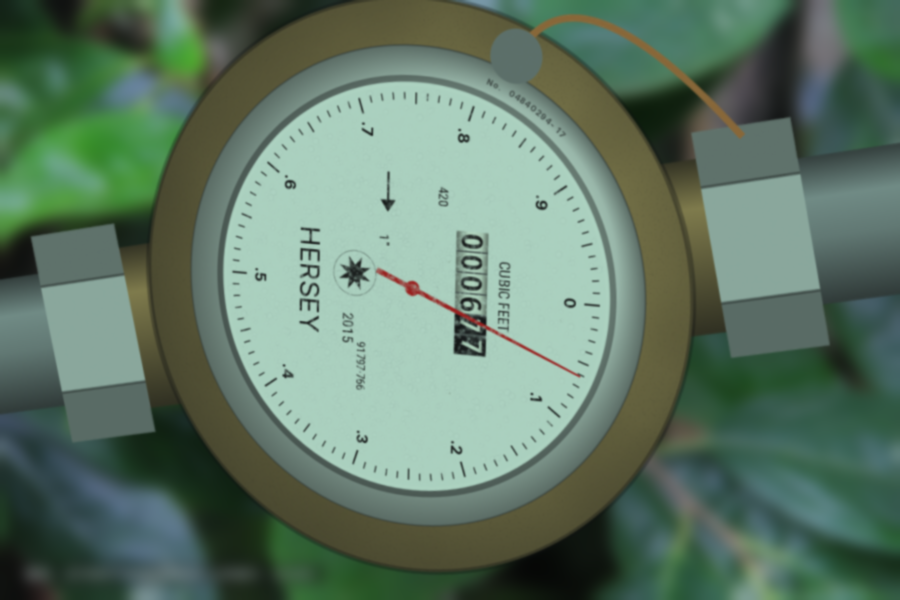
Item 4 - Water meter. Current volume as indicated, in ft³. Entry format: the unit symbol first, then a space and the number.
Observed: ft³ 677.06
